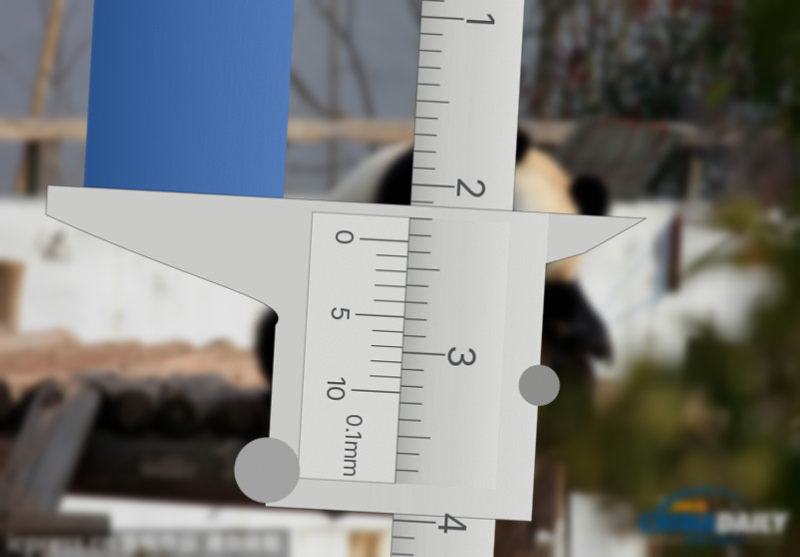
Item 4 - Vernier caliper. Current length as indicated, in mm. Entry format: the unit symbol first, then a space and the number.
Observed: mm 23.4
